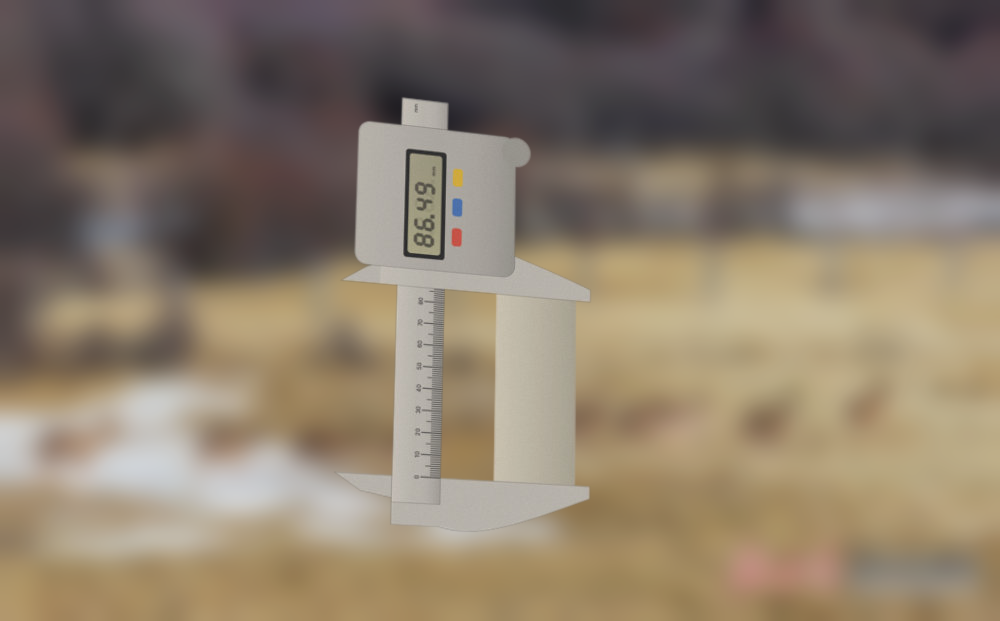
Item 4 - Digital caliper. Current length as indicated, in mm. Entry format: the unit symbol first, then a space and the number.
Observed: mm 86.49
